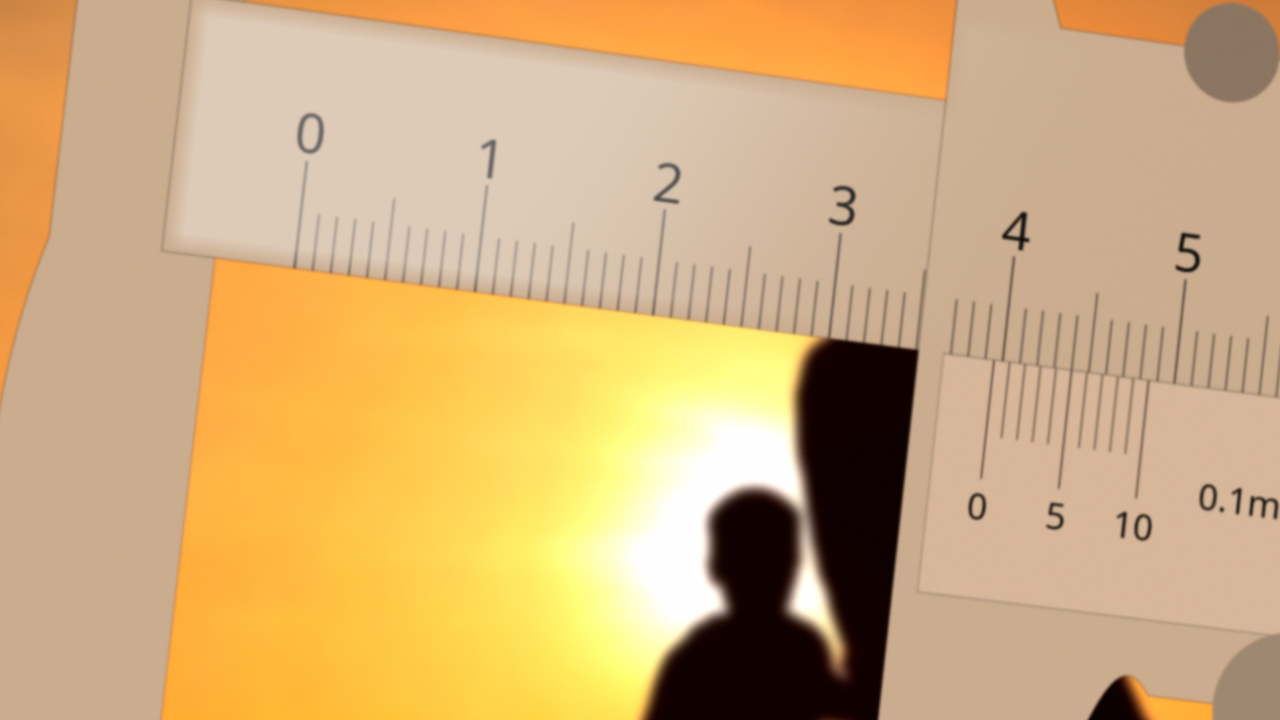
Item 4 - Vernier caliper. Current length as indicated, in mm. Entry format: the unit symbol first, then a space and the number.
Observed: mm 39.5
